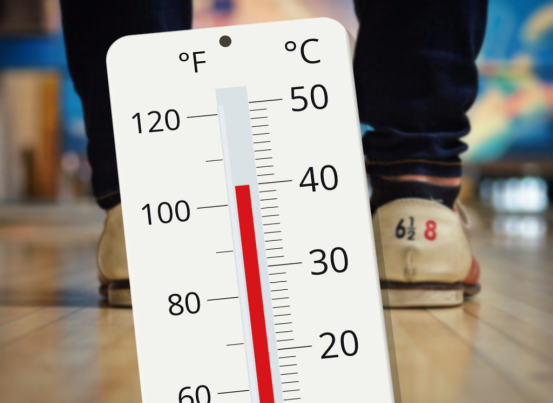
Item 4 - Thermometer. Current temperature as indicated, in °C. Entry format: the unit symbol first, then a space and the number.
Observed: °C 40
